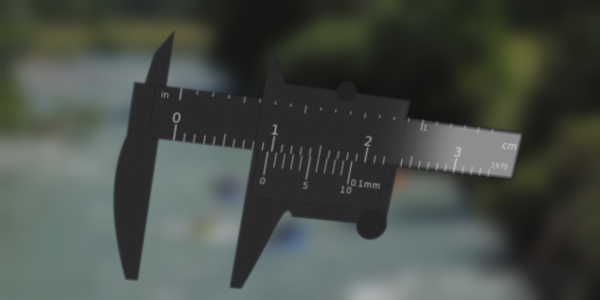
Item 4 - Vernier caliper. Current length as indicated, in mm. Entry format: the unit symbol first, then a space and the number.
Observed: mm 9.6
